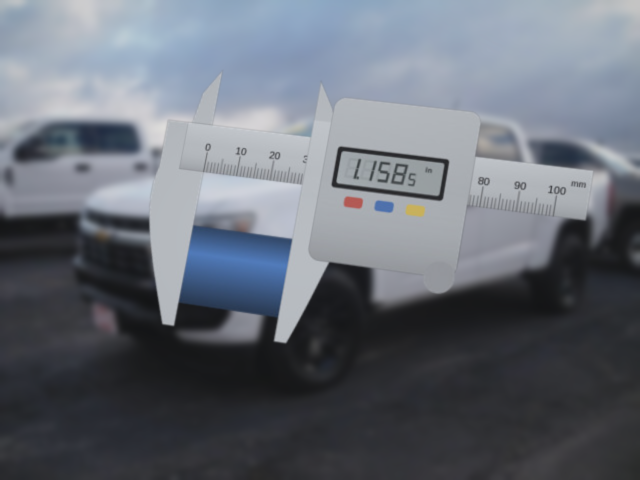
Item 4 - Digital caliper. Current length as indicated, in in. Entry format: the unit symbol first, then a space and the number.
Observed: in 1.1585
